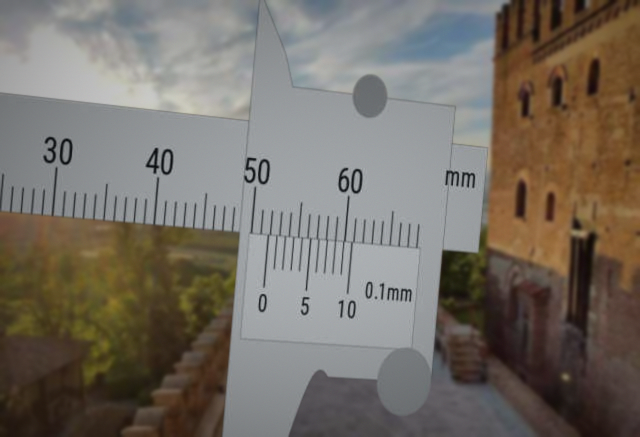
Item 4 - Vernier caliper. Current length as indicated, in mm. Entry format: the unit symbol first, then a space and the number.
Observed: mm 51.8
